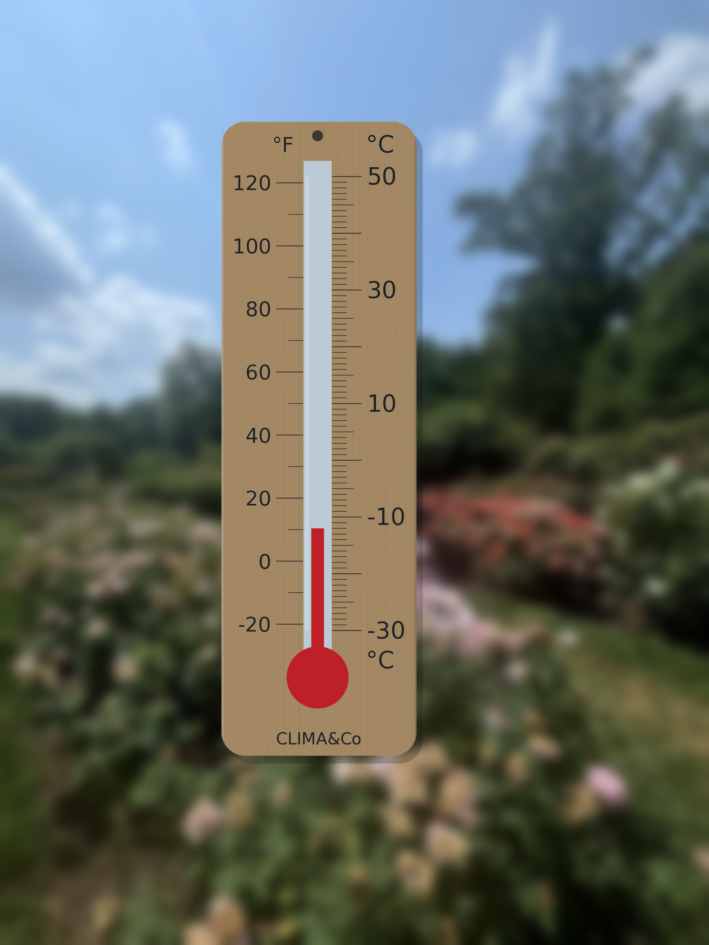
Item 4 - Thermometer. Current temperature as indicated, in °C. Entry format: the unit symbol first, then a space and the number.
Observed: °C -12
